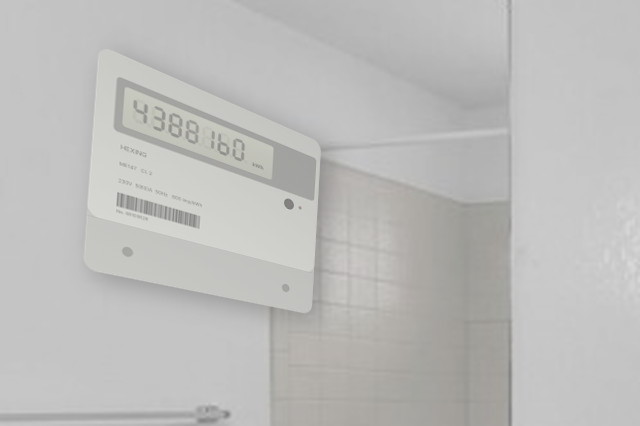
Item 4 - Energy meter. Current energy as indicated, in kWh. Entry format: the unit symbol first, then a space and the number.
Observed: kWh 4388160
